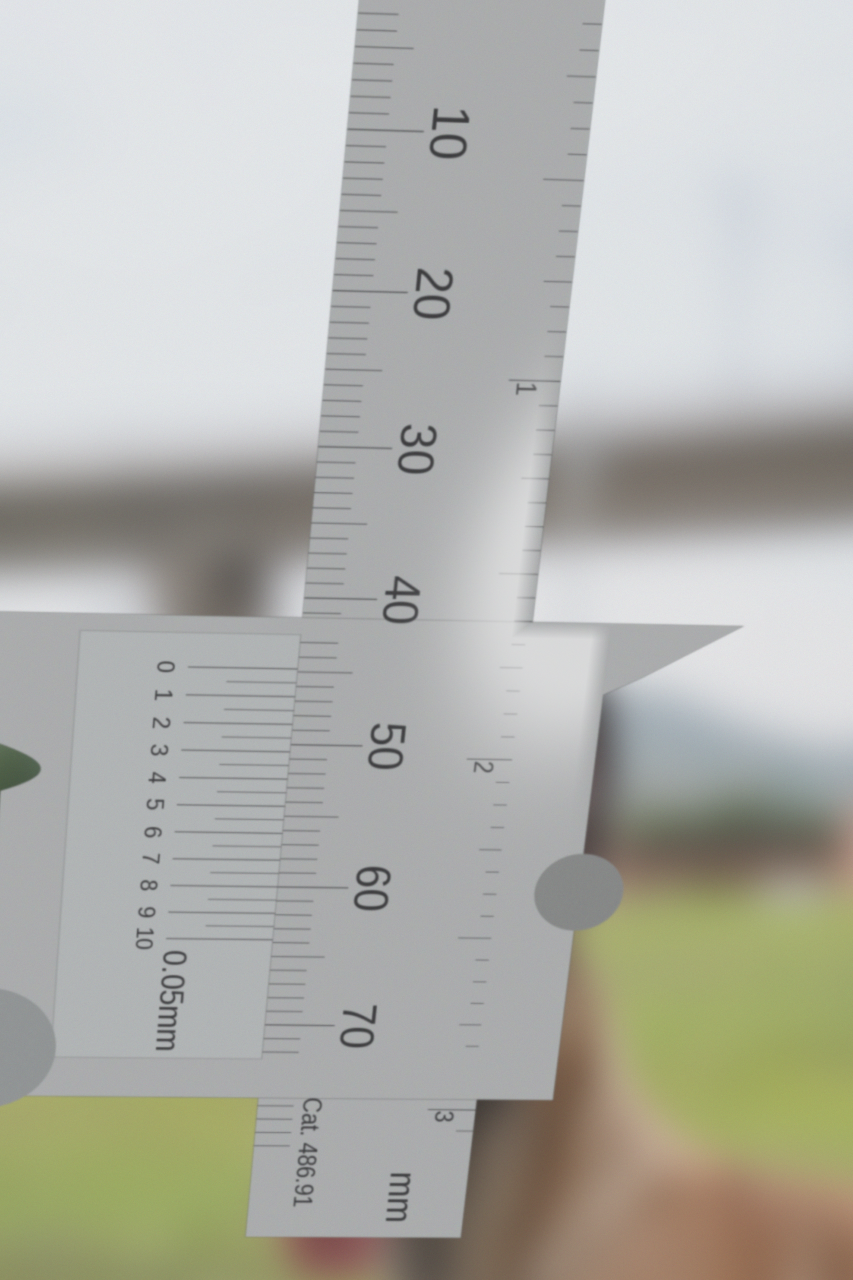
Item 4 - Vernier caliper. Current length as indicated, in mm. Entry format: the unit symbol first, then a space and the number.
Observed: mm 44.8
